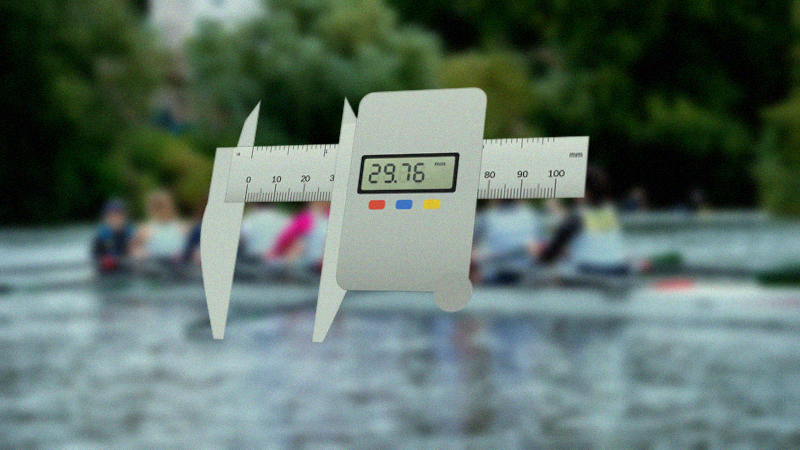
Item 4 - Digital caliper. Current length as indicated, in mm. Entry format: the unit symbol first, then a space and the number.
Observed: mm 29.76
